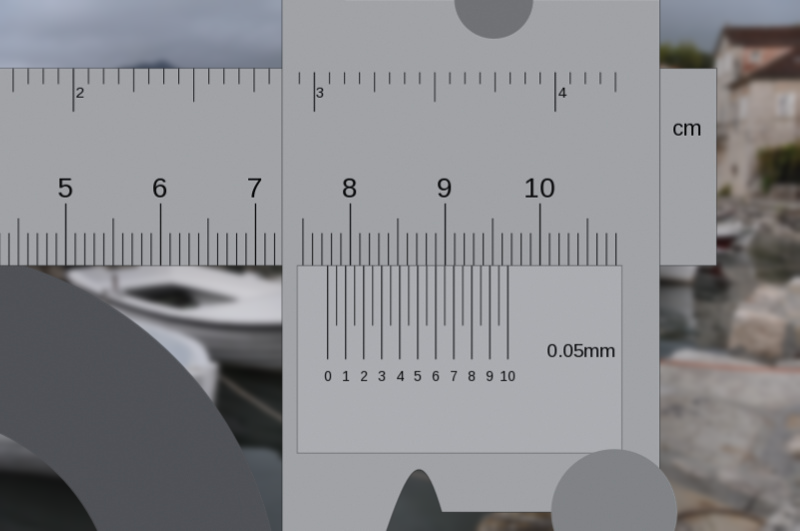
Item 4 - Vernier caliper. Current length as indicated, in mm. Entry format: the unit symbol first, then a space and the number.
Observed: mm 77.6
